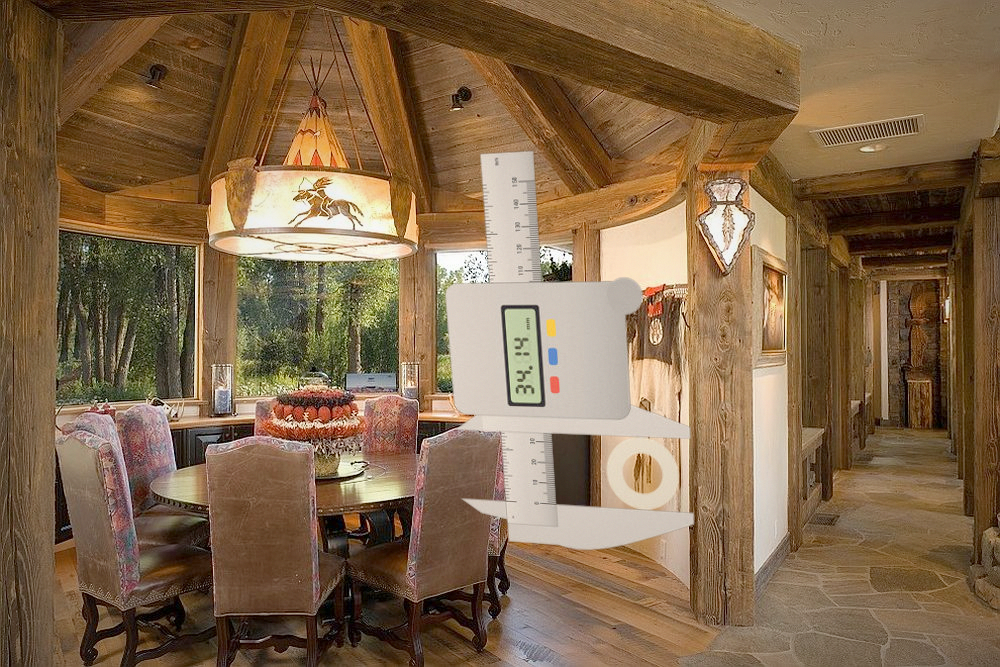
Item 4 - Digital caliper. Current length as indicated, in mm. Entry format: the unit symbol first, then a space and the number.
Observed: mm 34.14
